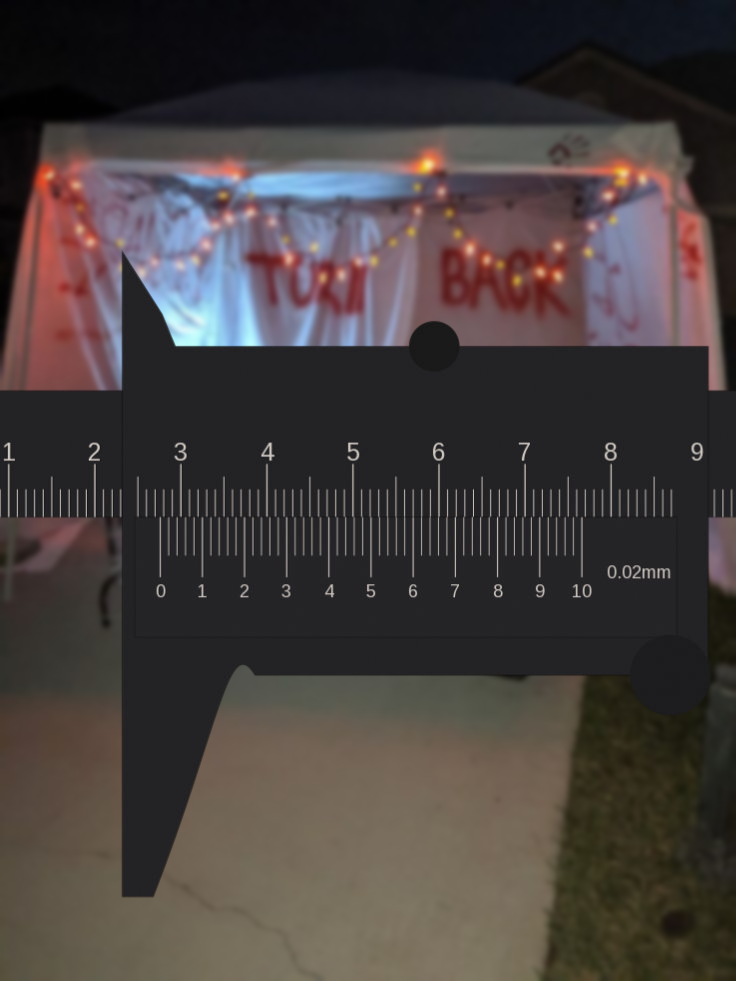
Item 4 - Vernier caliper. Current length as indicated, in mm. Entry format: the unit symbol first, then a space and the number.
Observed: mm 27.6
